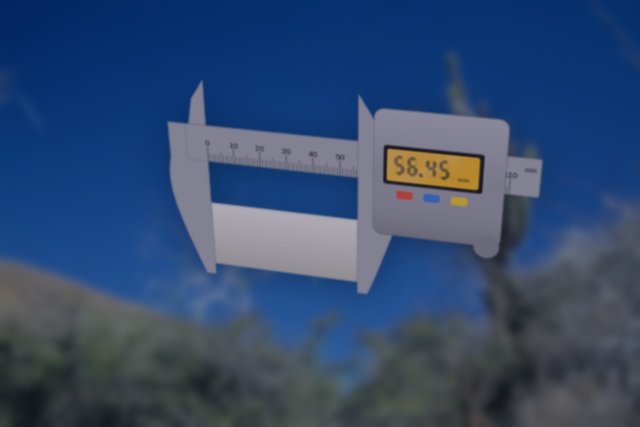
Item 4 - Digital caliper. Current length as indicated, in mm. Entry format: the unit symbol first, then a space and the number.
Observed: mm 56.45
